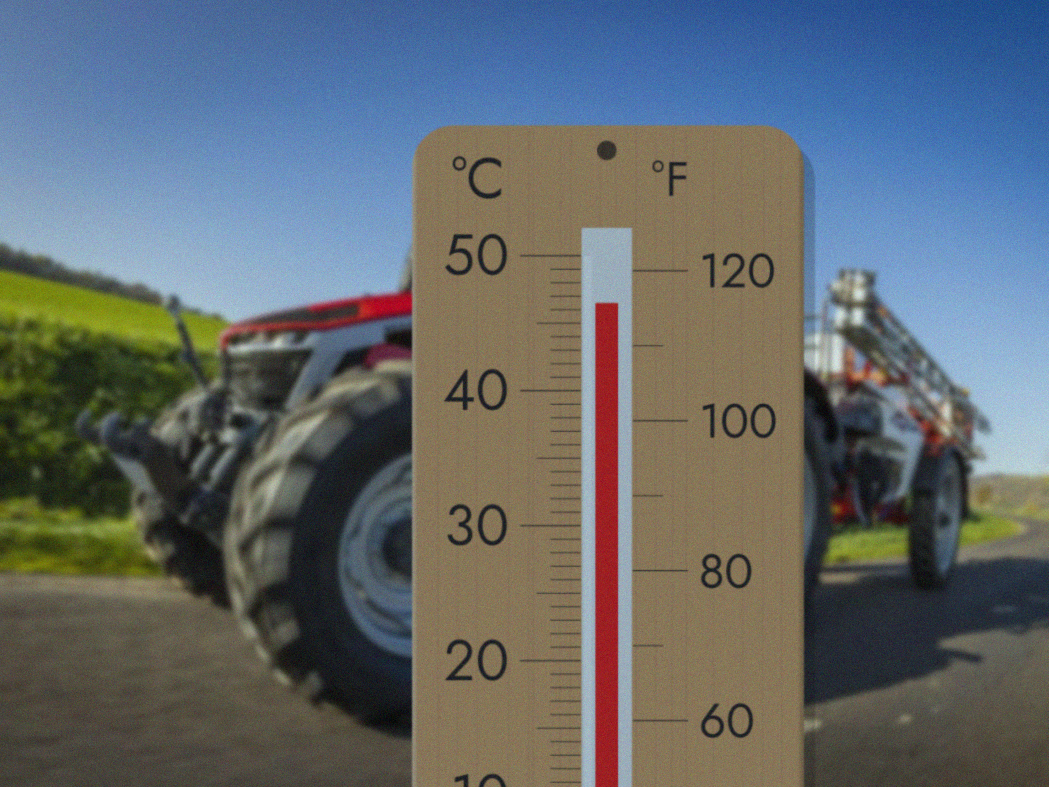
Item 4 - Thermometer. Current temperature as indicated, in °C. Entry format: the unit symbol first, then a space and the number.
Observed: °C 46.5
